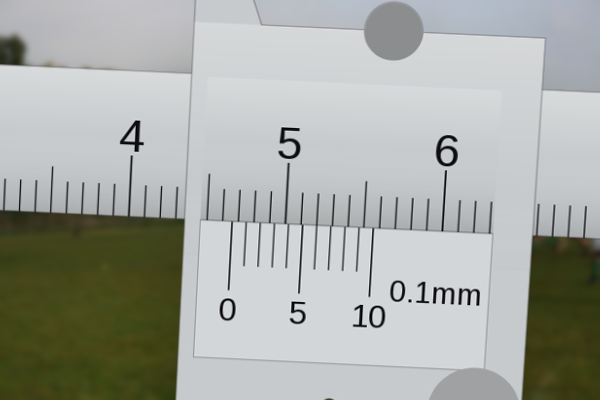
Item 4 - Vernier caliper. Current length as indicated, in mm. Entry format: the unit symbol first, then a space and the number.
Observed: mm 46.6
